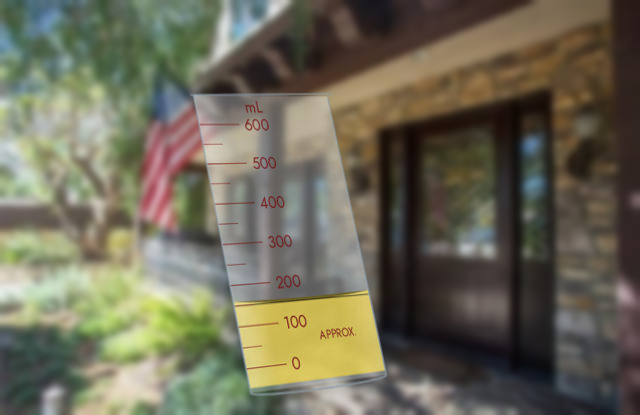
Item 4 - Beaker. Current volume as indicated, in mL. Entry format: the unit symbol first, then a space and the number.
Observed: mL 150
